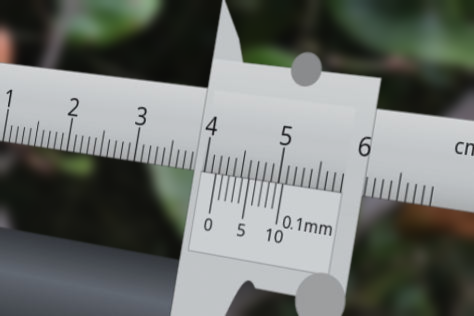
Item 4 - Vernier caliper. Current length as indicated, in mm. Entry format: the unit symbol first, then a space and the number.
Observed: mm 41.6
